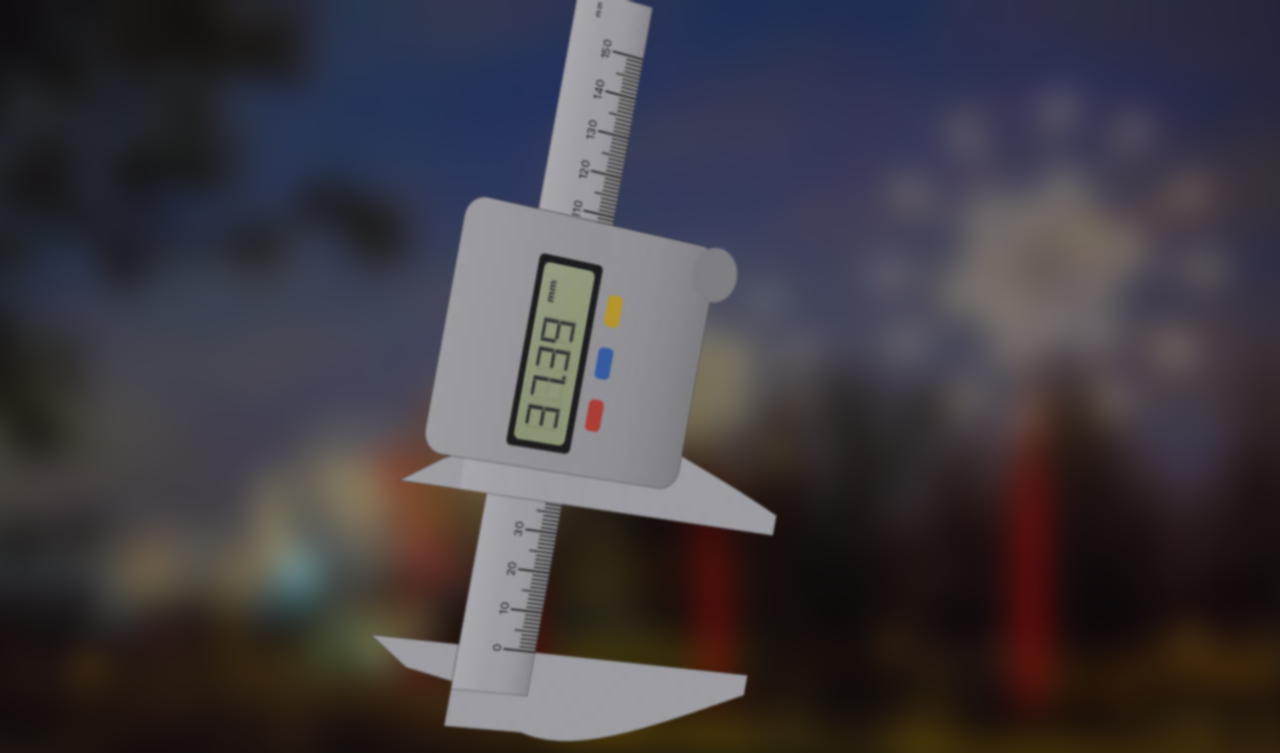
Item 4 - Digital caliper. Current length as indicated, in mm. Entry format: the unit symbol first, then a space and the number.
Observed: mm 37.39
